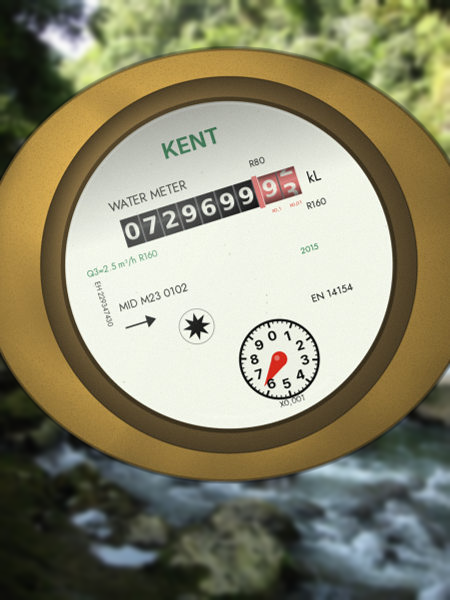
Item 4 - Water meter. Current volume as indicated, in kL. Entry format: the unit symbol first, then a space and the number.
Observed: kL 729699.926
